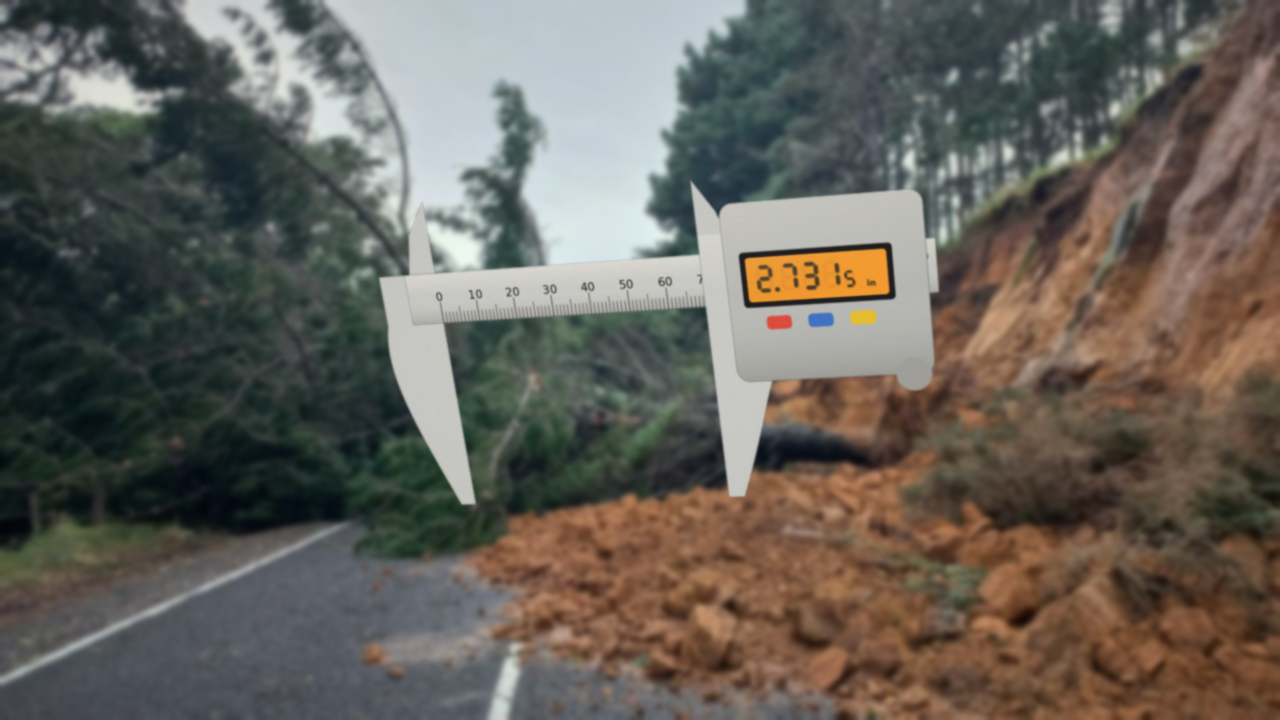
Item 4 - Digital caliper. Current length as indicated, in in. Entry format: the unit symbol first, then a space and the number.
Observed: in 2.7315
